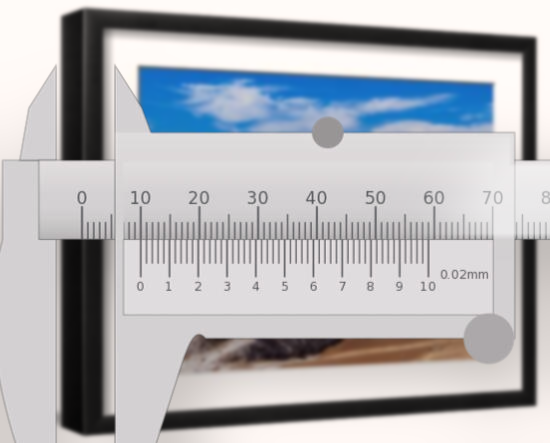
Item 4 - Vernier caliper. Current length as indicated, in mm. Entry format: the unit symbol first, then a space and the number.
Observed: mm 10.0
